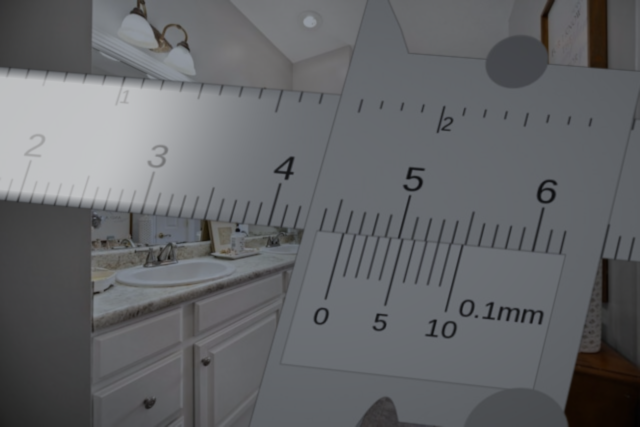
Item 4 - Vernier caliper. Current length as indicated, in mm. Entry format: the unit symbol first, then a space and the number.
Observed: mm 45.8
